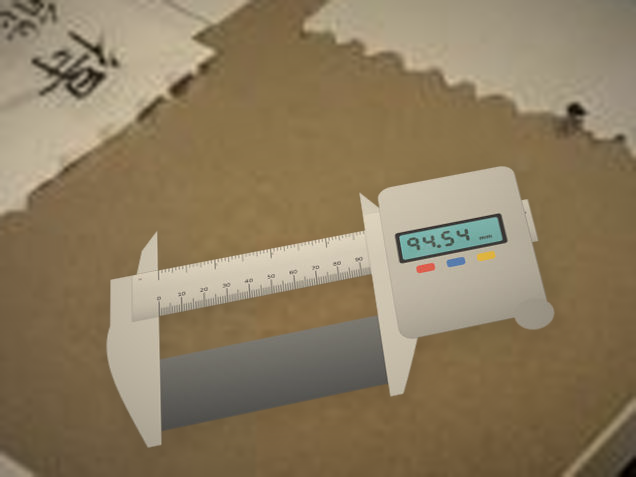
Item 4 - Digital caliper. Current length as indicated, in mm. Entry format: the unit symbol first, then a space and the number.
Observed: mm 94.54
